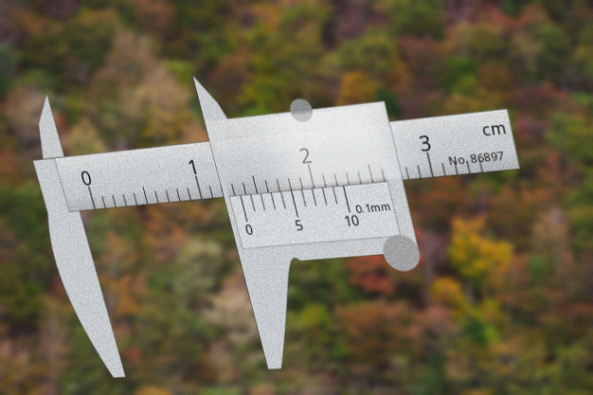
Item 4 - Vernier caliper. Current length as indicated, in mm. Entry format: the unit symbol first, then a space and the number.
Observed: mm 13.5
